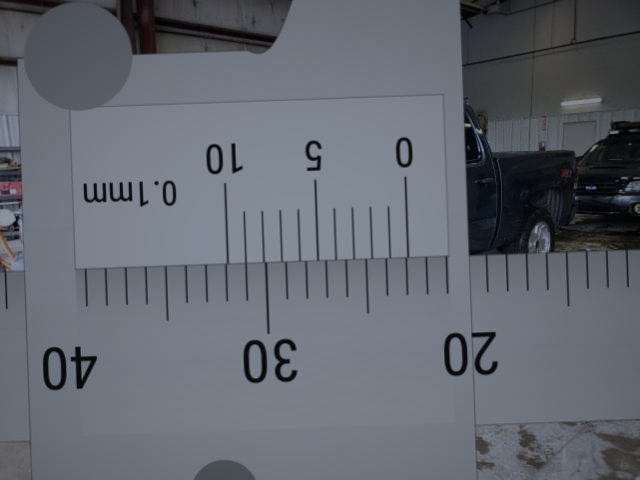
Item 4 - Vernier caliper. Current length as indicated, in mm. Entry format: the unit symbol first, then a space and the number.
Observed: mm 22.9
